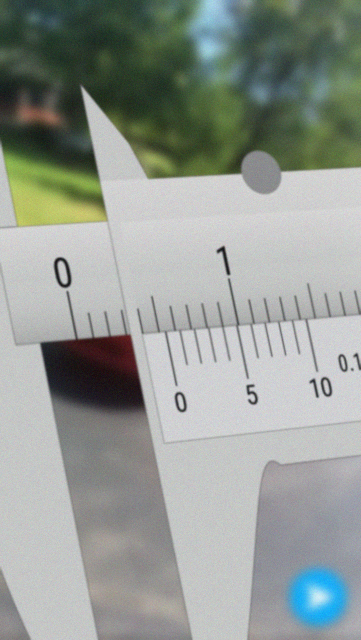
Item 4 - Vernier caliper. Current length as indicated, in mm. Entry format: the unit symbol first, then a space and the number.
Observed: mm 5.4
